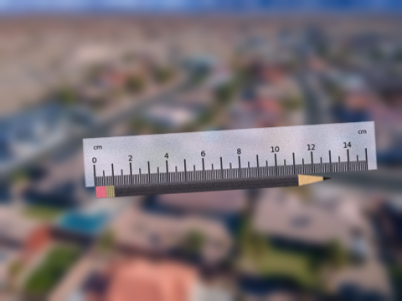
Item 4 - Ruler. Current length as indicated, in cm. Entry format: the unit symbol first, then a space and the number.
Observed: cm 13
